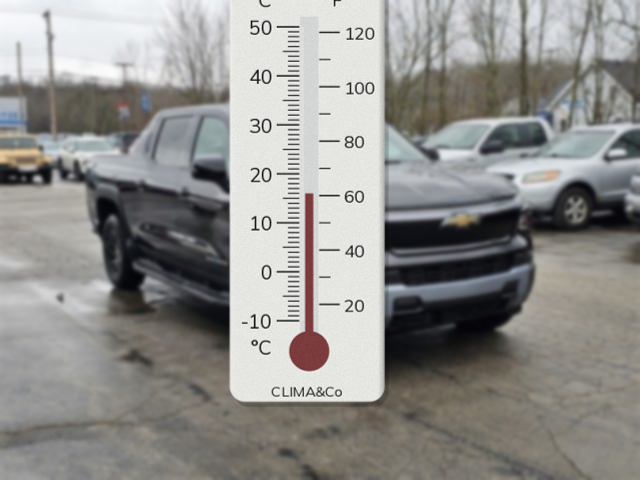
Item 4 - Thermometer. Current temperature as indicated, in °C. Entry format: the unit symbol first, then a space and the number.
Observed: °C 16
